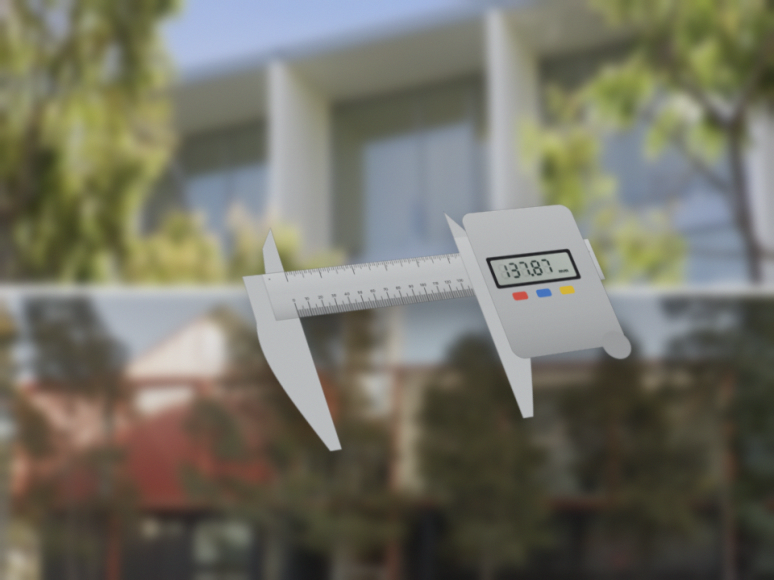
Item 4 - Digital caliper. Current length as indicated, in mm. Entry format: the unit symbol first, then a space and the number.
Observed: mm 137.87
